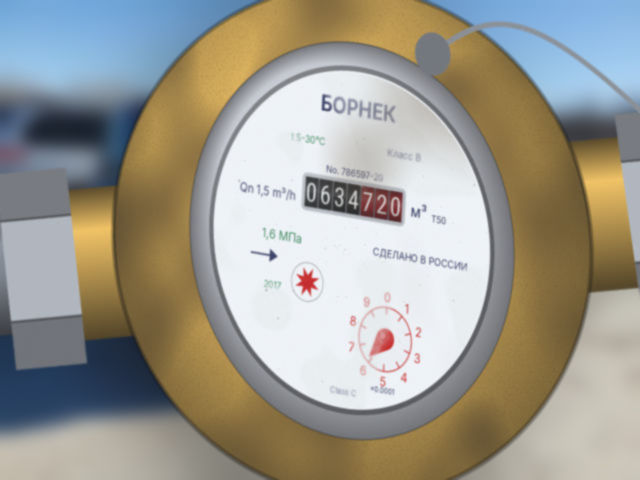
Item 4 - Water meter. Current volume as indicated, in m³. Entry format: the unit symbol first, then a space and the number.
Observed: m³ 634.7206
